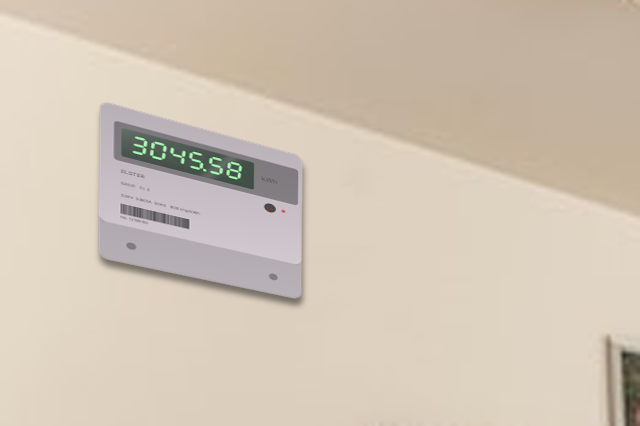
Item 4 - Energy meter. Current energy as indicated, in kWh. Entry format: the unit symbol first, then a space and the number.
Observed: kWh 3045.58
